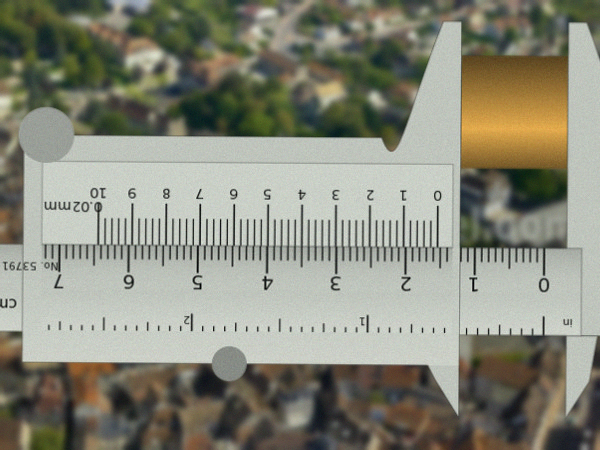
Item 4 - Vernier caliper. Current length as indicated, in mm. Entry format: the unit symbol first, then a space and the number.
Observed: mm 15.4
